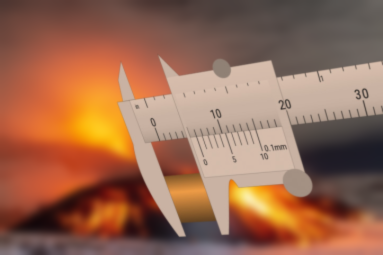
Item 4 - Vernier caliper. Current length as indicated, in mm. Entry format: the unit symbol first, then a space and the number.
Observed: mm 6.0
